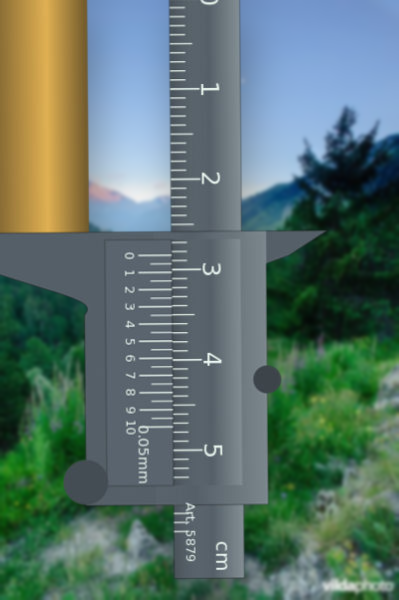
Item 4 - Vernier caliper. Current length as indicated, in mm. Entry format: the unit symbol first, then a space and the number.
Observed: mm 28.4
